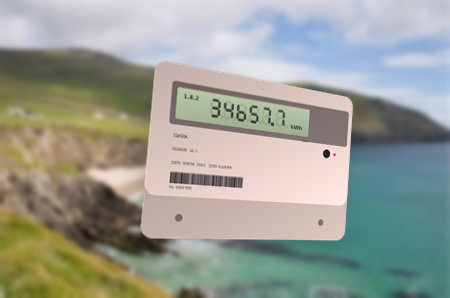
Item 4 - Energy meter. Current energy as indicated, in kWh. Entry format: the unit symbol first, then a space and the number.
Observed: kWh 34657.7
